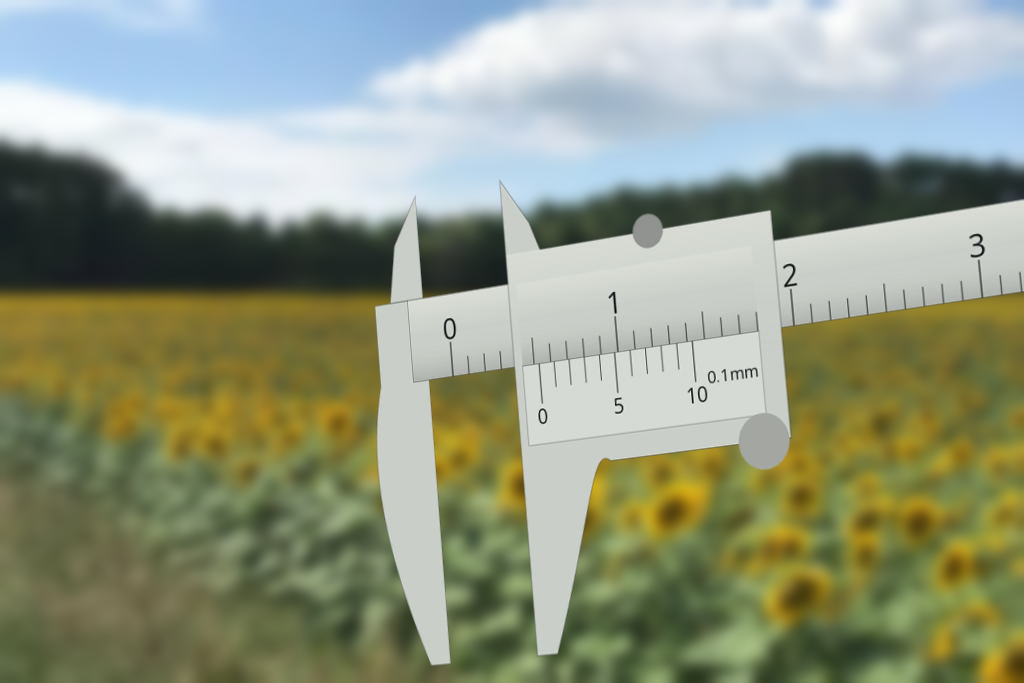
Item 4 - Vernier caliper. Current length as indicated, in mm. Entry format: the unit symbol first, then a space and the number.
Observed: mm 5.3
